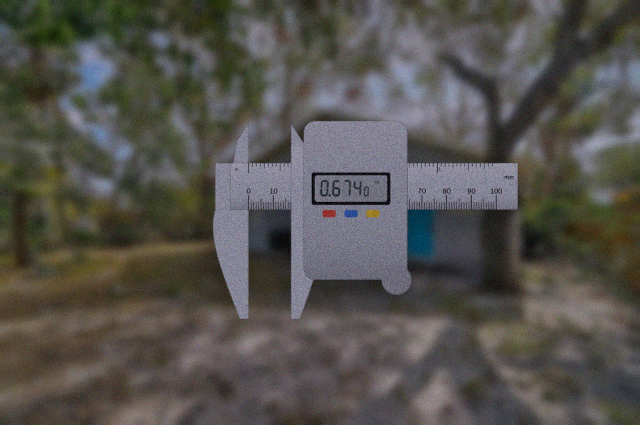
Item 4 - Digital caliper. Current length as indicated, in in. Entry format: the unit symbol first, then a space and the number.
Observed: in 0.6740
